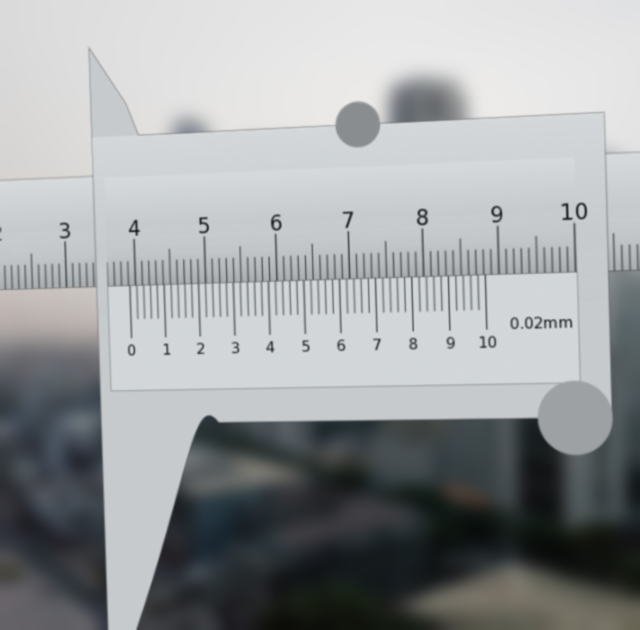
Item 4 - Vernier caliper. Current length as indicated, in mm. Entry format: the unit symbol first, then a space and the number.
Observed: mm 39.2
